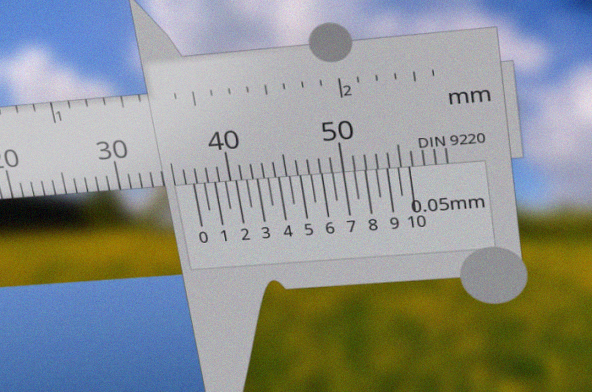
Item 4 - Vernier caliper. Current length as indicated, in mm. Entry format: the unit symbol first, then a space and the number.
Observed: mm 36.7
